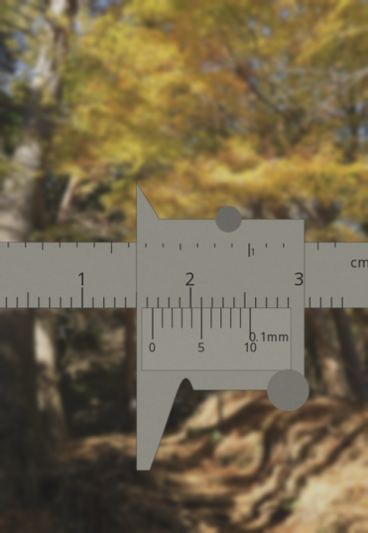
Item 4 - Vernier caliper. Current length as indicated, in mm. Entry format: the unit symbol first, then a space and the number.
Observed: mm 16.5
